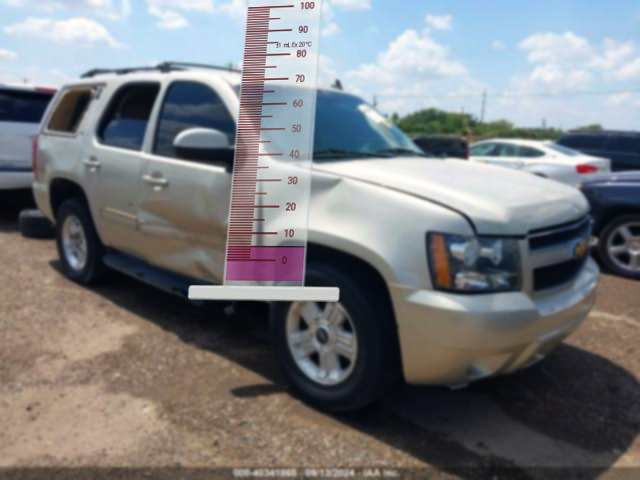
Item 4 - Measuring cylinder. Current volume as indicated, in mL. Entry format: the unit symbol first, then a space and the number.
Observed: mL 5
